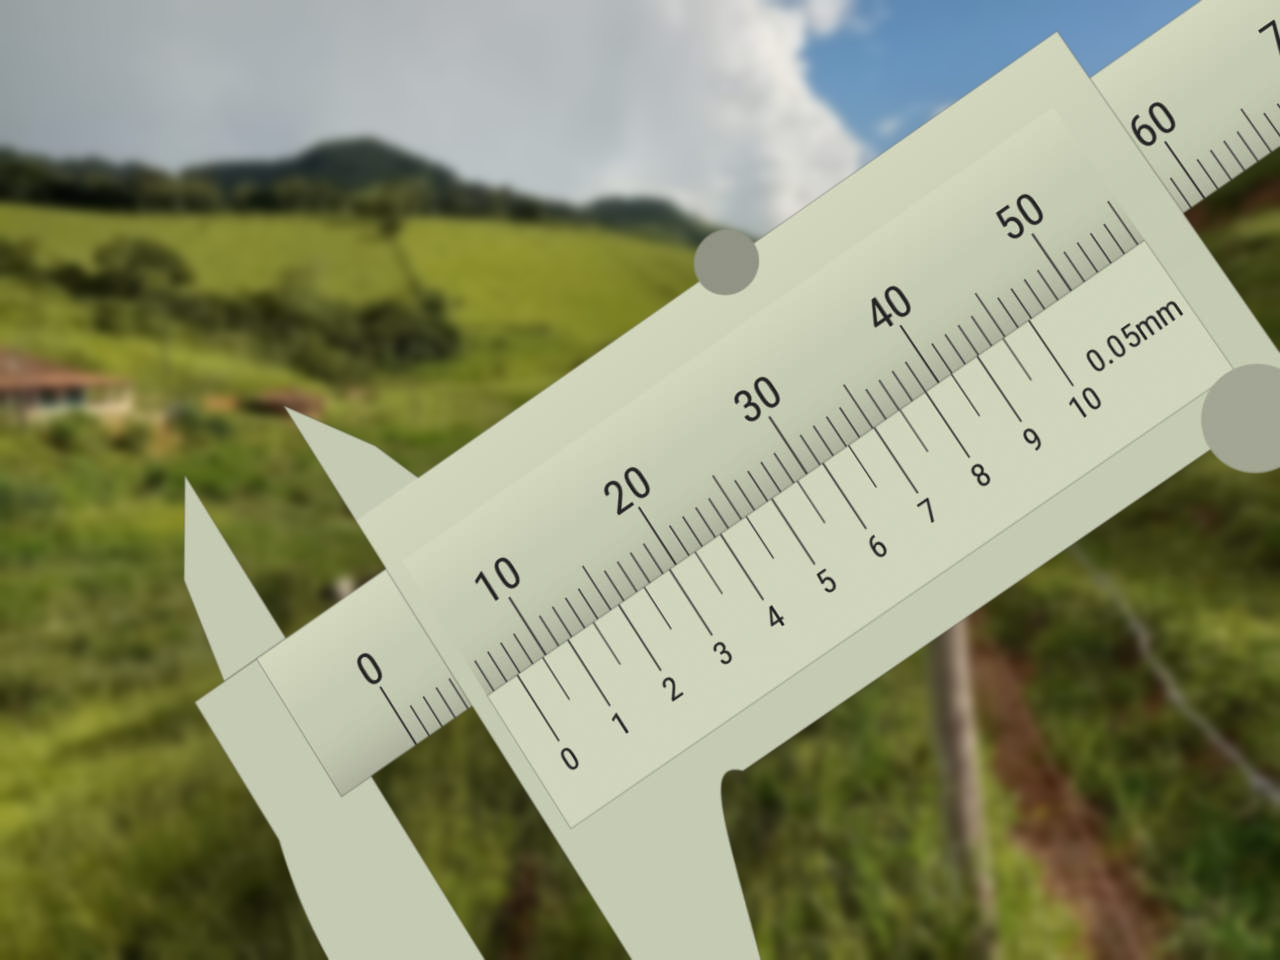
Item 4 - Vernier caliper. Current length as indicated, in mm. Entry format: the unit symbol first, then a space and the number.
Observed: mm 7.8
